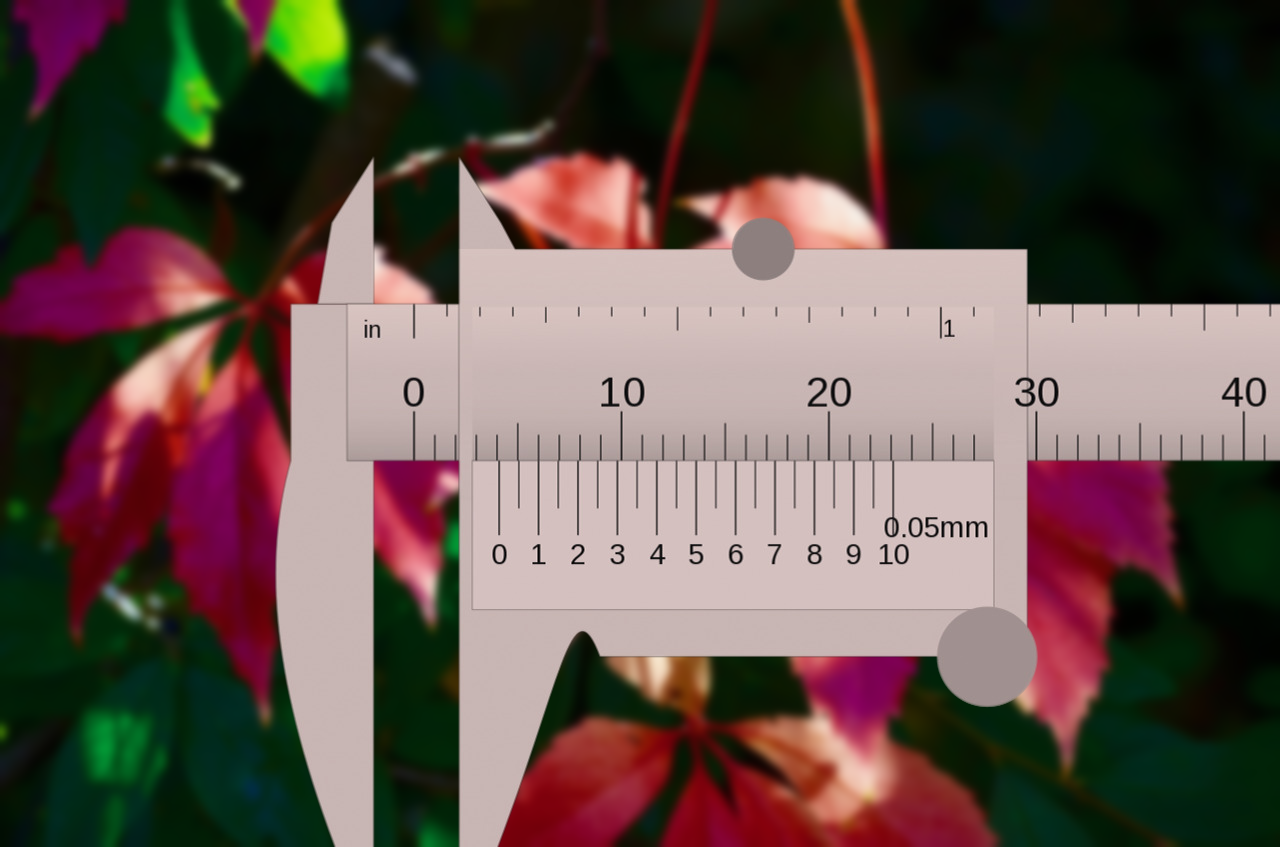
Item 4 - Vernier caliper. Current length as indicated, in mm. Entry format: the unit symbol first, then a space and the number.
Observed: mm 4.1
